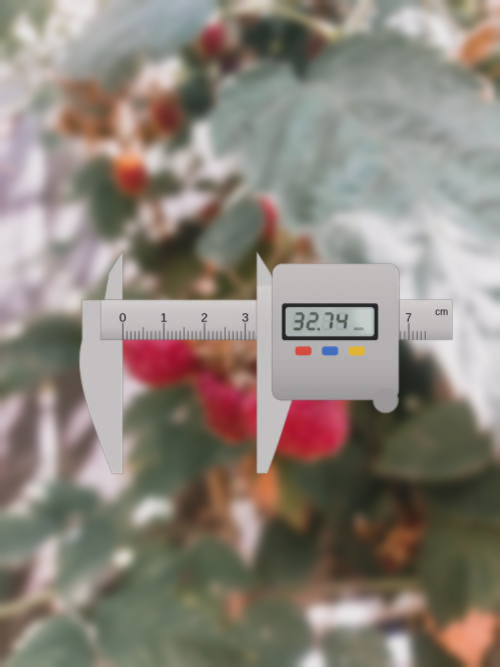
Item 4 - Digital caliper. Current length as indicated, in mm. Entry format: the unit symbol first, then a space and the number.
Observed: mm 32.74
